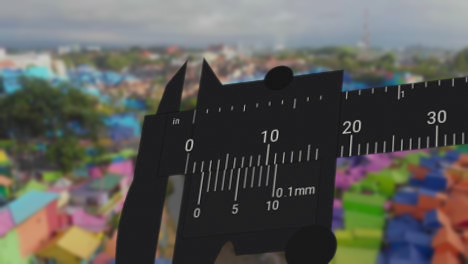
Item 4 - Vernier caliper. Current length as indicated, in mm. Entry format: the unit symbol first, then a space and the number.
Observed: mm 2.2
